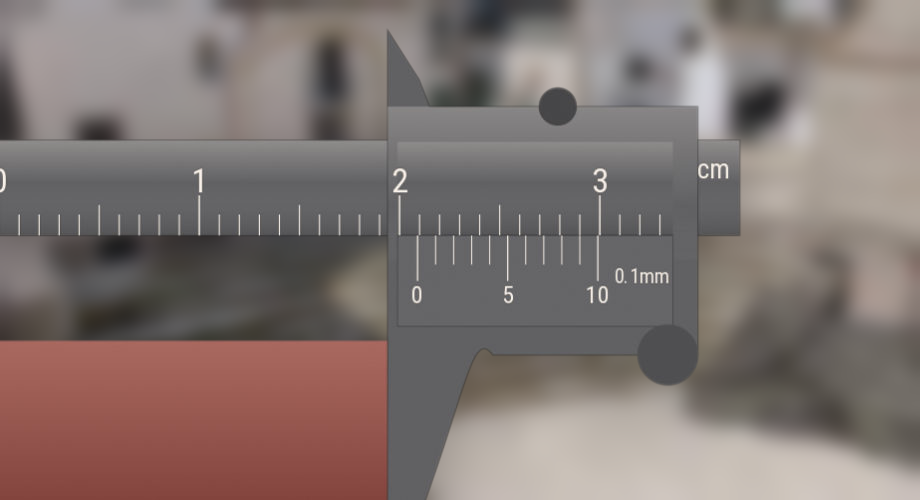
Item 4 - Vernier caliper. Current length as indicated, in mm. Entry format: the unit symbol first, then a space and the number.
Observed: mm 20.9
